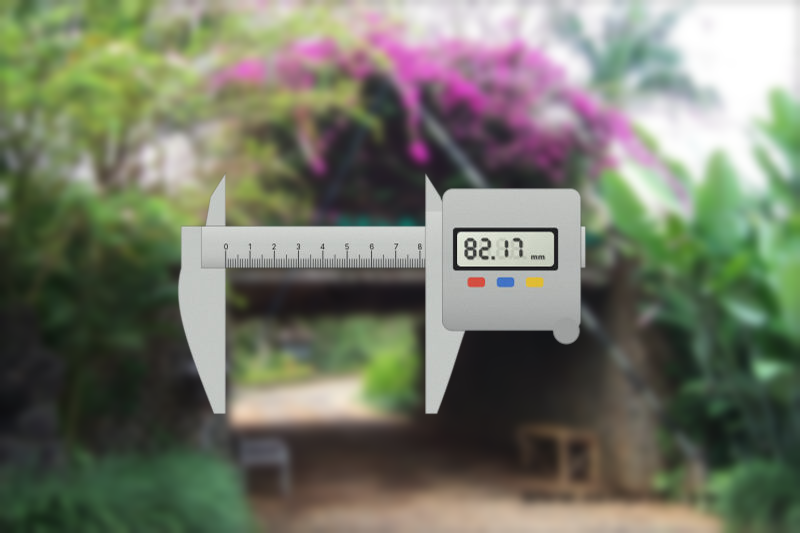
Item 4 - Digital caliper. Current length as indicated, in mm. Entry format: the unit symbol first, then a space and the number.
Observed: mm 82.17
